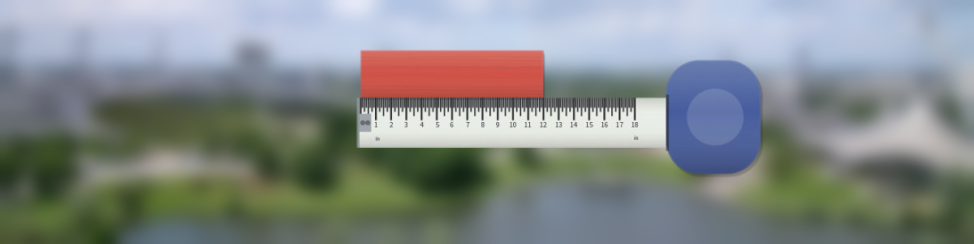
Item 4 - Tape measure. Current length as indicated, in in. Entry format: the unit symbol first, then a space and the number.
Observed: in 12
